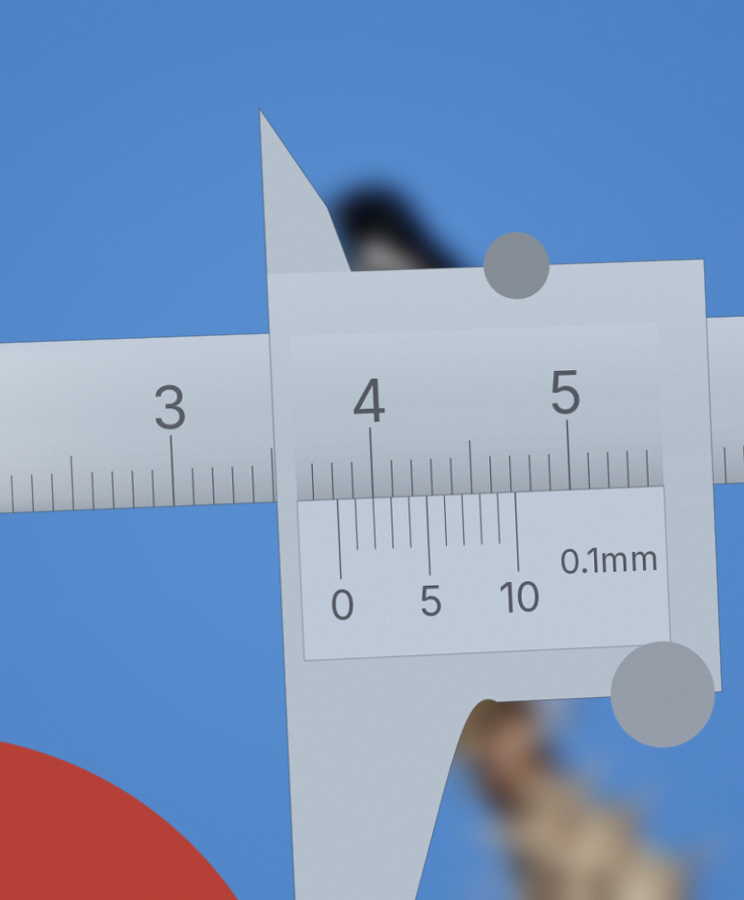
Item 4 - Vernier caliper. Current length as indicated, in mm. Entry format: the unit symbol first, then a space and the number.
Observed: mm 38.2
